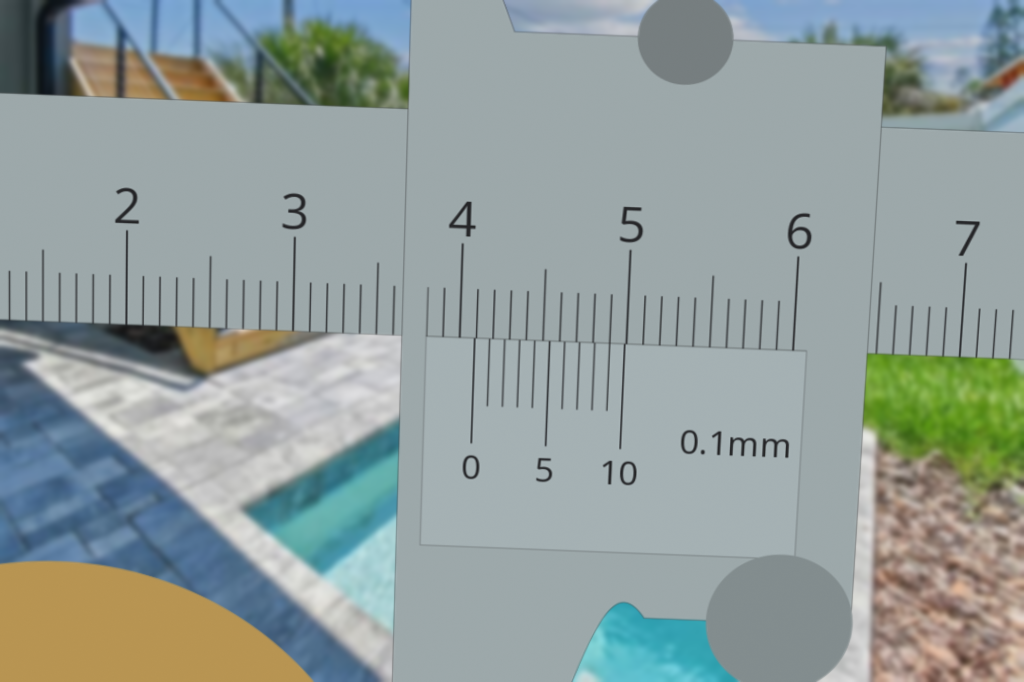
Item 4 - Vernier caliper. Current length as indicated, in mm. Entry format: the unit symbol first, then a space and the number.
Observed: mm 40.9
